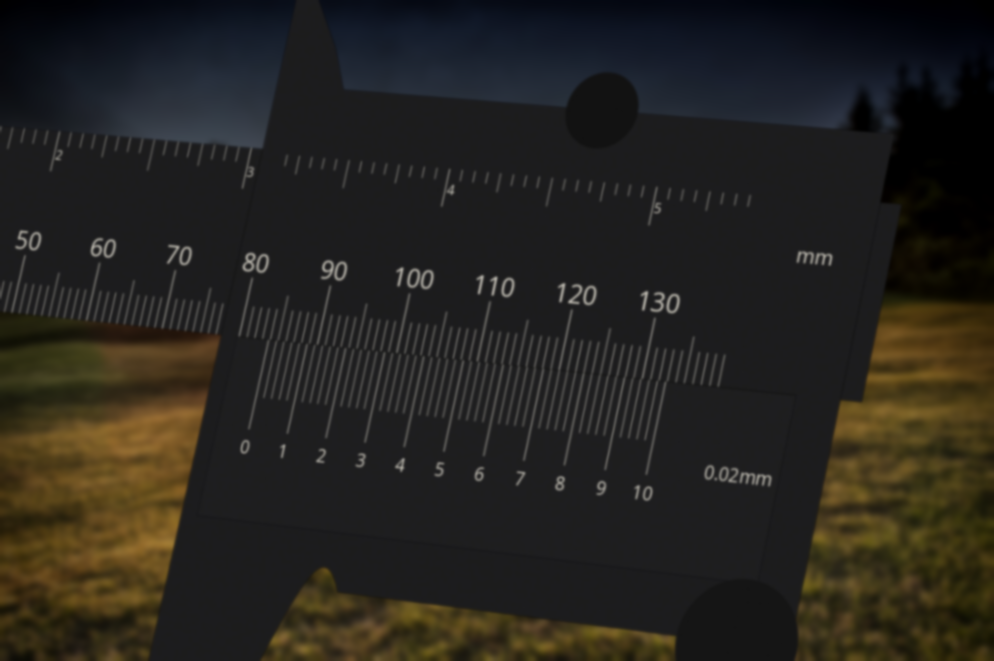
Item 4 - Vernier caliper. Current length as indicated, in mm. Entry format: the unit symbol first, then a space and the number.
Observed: mm 83.8
